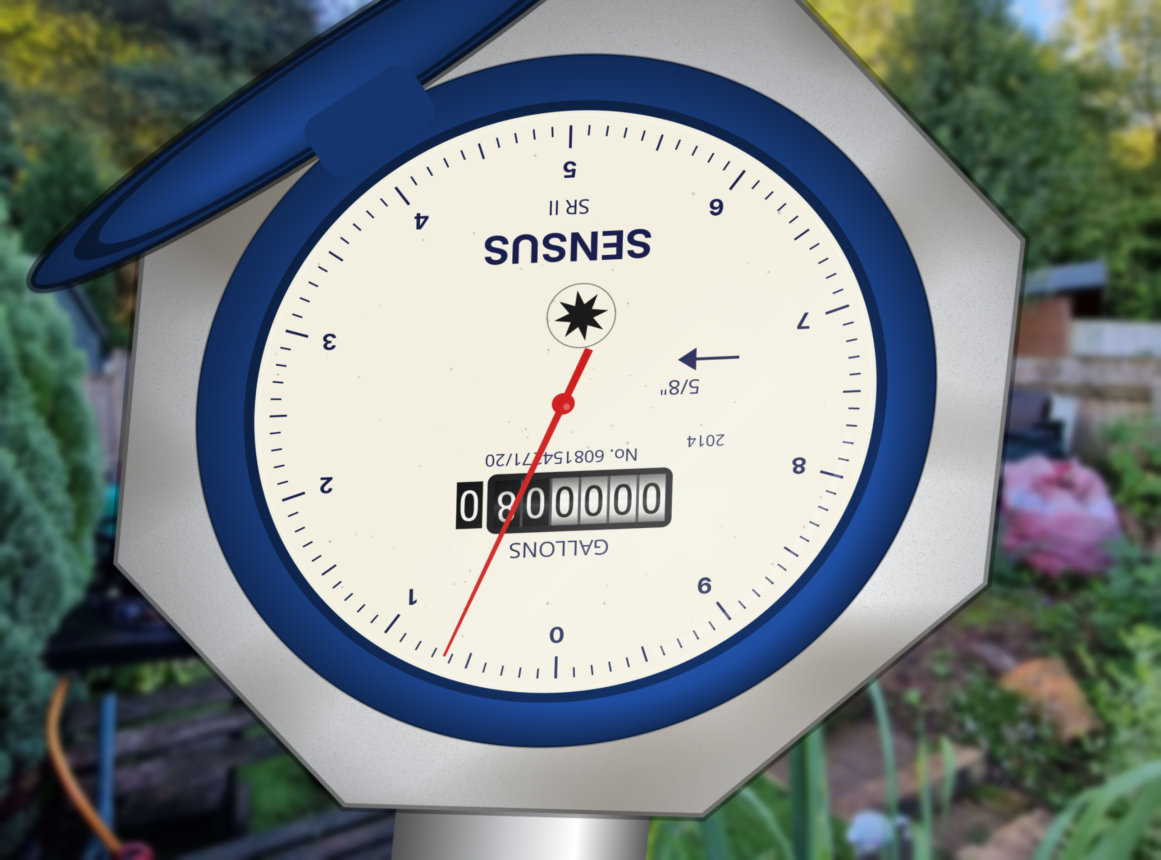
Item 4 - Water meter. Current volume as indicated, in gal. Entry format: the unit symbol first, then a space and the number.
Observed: gal 80.6
